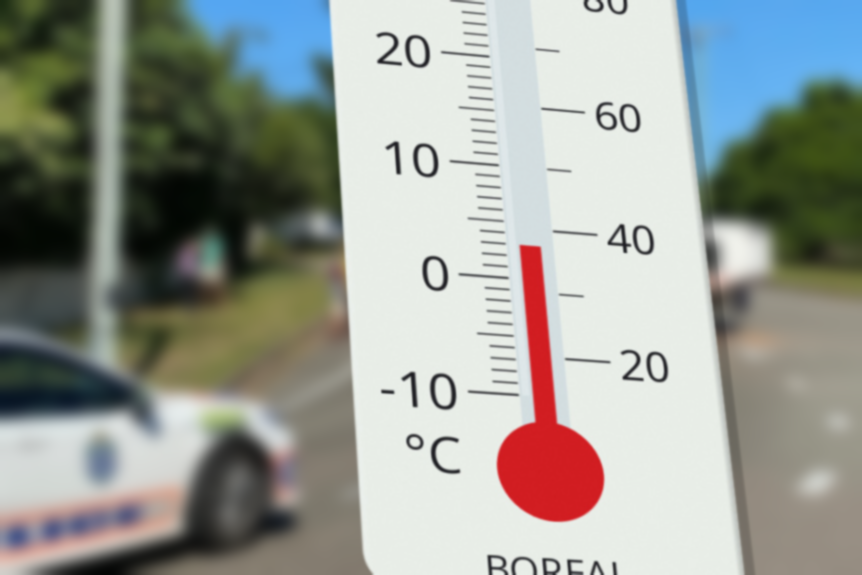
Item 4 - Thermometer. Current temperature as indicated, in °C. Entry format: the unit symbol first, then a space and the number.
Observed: °C 3
